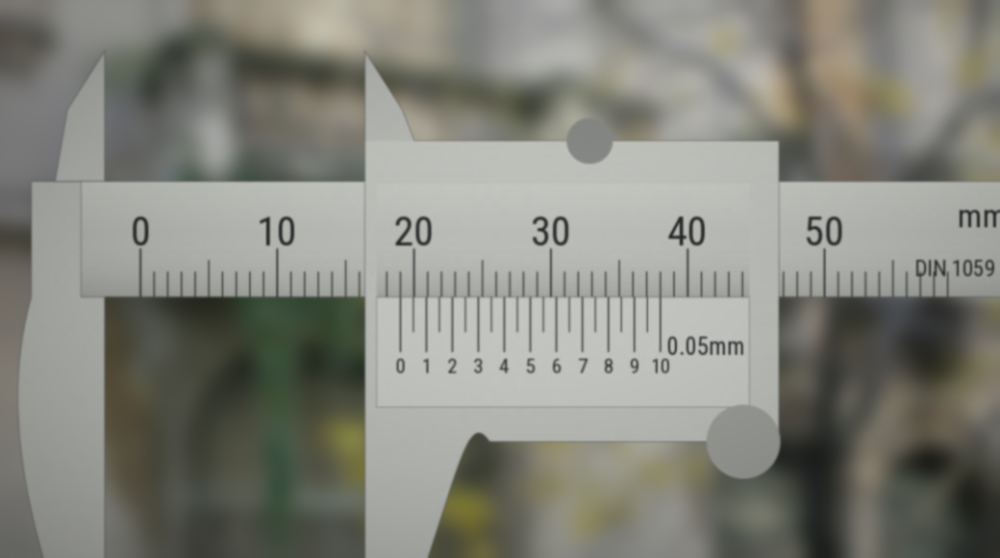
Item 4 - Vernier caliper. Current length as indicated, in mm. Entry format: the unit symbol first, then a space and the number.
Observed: mm 19.0
